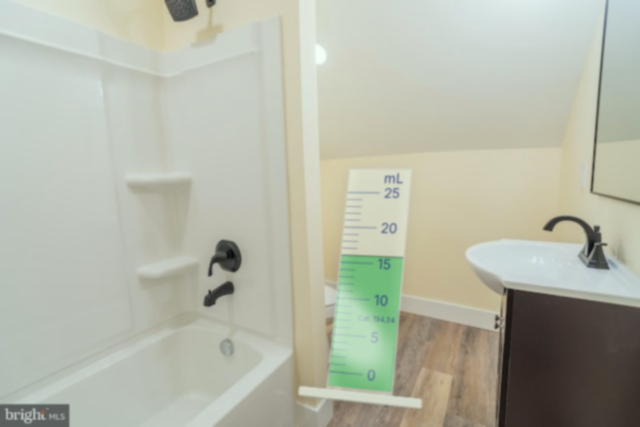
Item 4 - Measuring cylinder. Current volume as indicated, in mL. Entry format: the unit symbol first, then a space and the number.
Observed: mL 16
